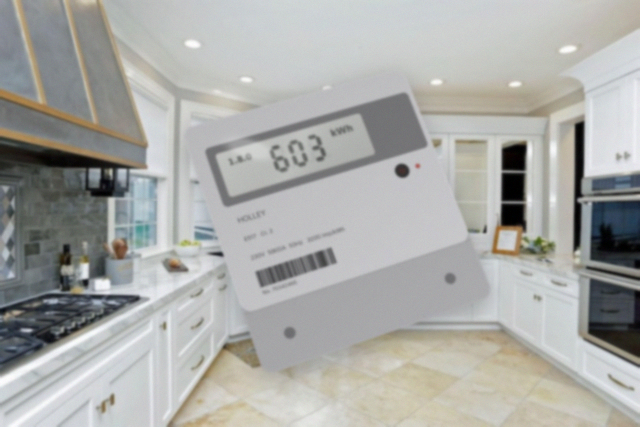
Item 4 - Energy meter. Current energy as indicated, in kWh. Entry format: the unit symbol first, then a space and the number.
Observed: kWh 603
